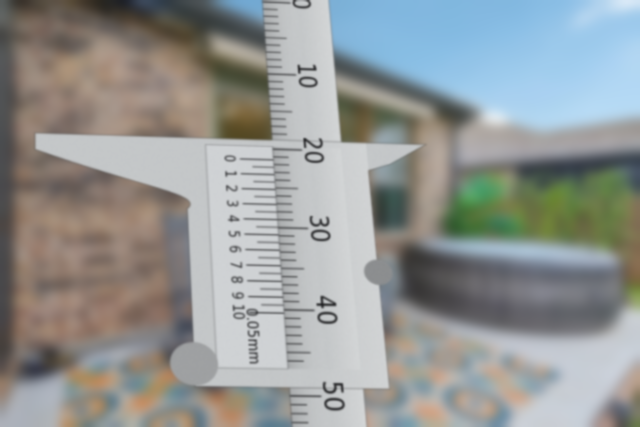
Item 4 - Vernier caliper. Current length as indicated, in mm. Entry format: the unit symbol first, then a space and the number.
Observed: mm 21.4
